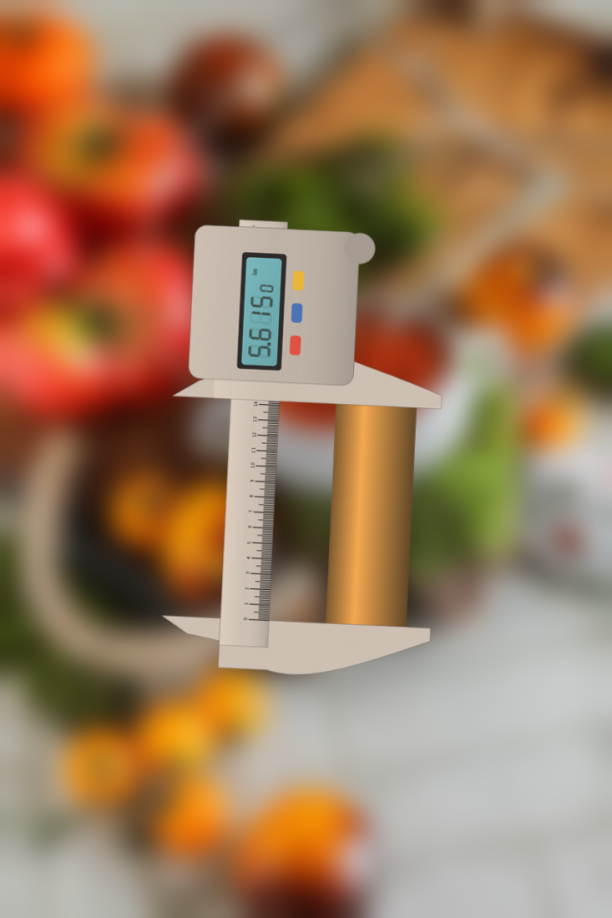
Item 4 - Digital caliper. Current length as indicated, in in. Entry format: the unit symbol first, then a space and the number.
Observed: in 5.6150
